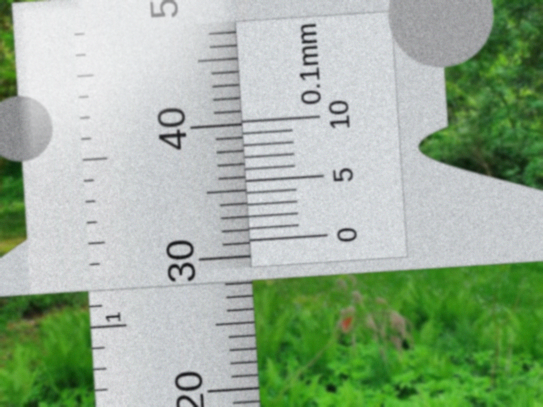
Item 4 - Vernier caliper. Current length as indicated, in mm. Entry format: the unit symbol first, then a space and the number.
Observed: mm 31.2
